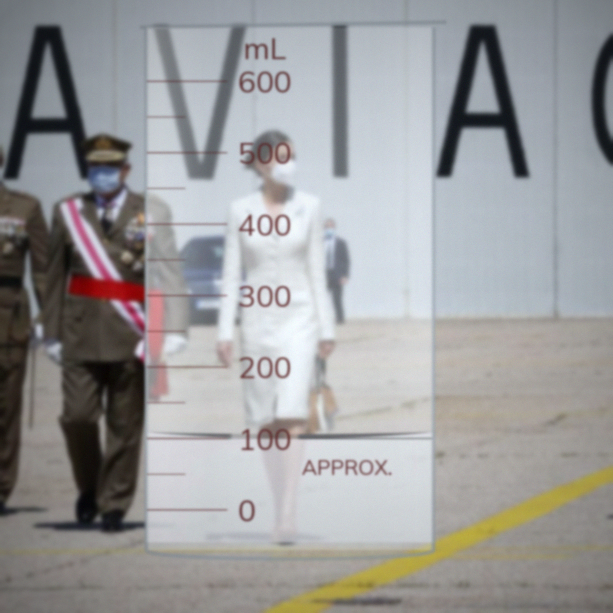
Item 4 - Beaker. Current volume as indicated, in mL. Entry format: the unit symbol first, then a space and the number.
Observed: mL 100
